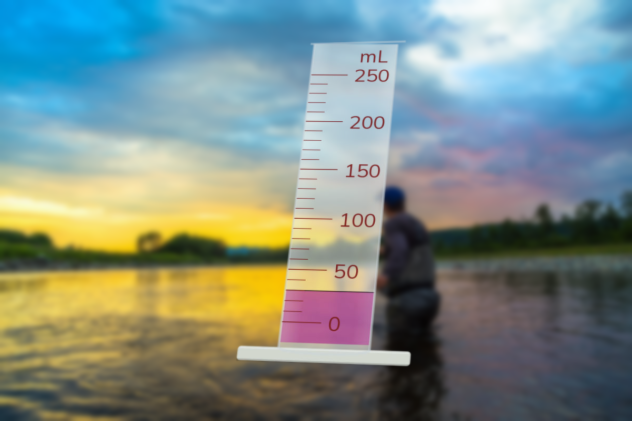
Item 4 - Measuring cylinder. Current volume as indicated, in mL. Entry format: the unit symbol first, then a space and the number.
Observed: mL 30
